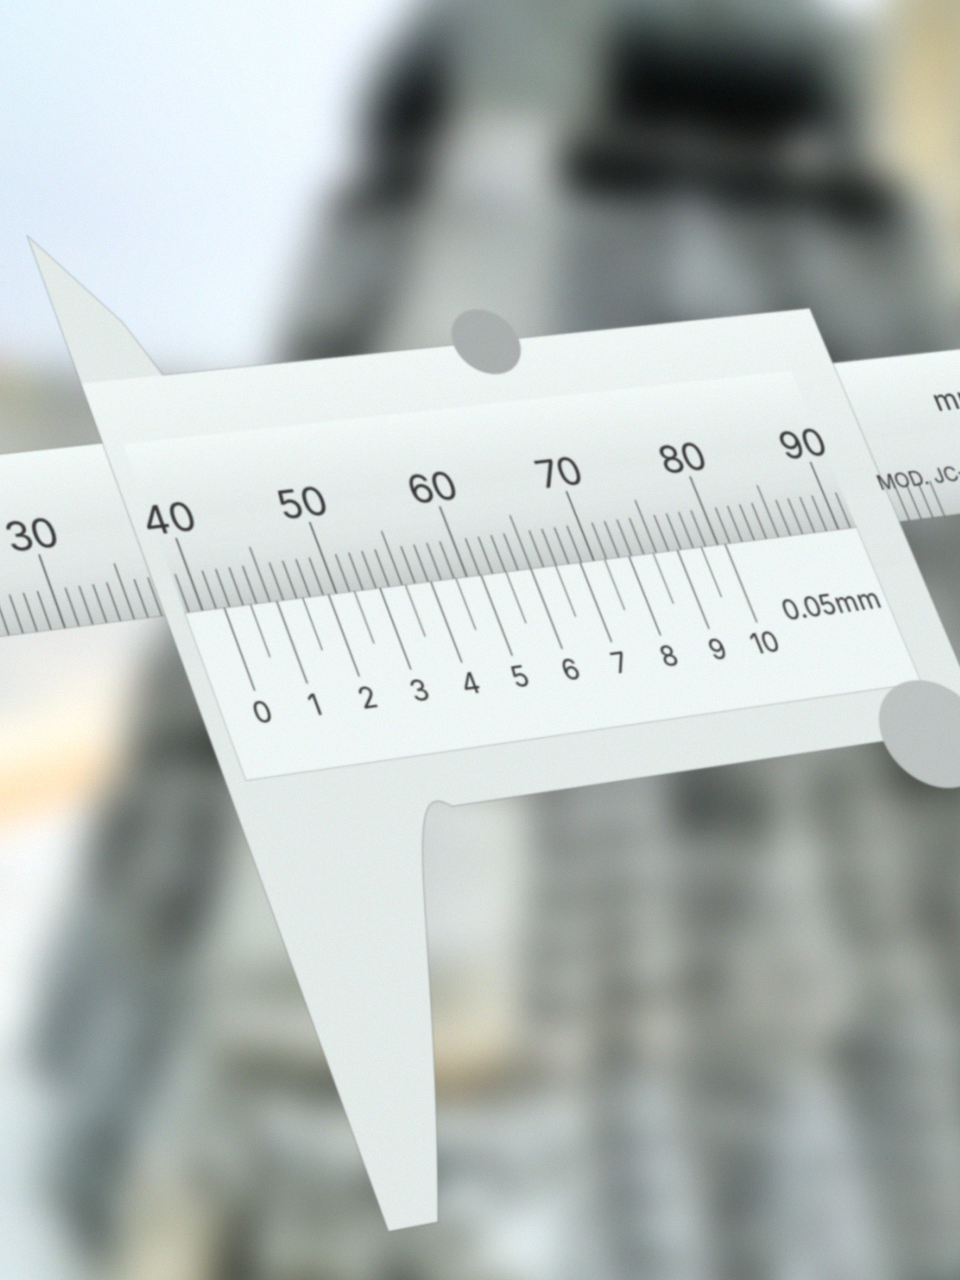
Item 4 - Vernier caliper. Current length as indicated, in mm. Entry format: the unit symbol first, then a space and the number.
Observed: mm 41.6
